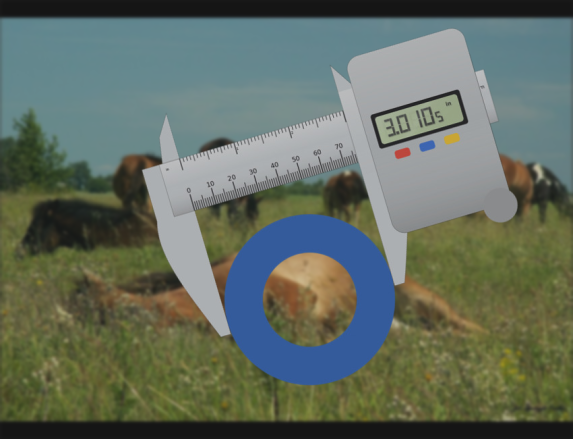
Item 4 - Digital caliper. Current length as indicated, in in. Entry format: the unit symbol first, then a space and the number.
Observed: in 3.0105
